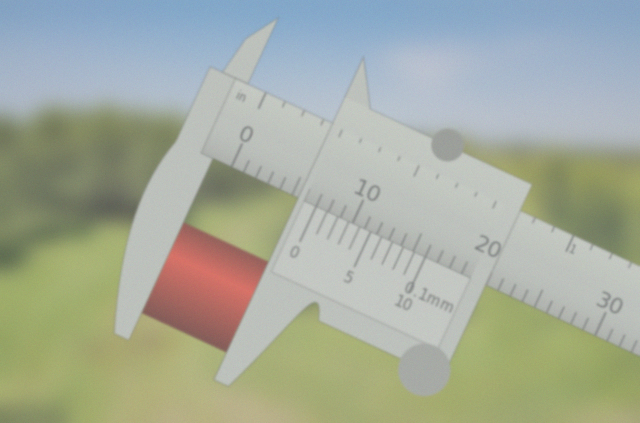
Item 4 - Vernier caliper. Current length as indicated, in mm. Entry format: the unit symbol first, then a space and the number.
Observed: mm 7.0
